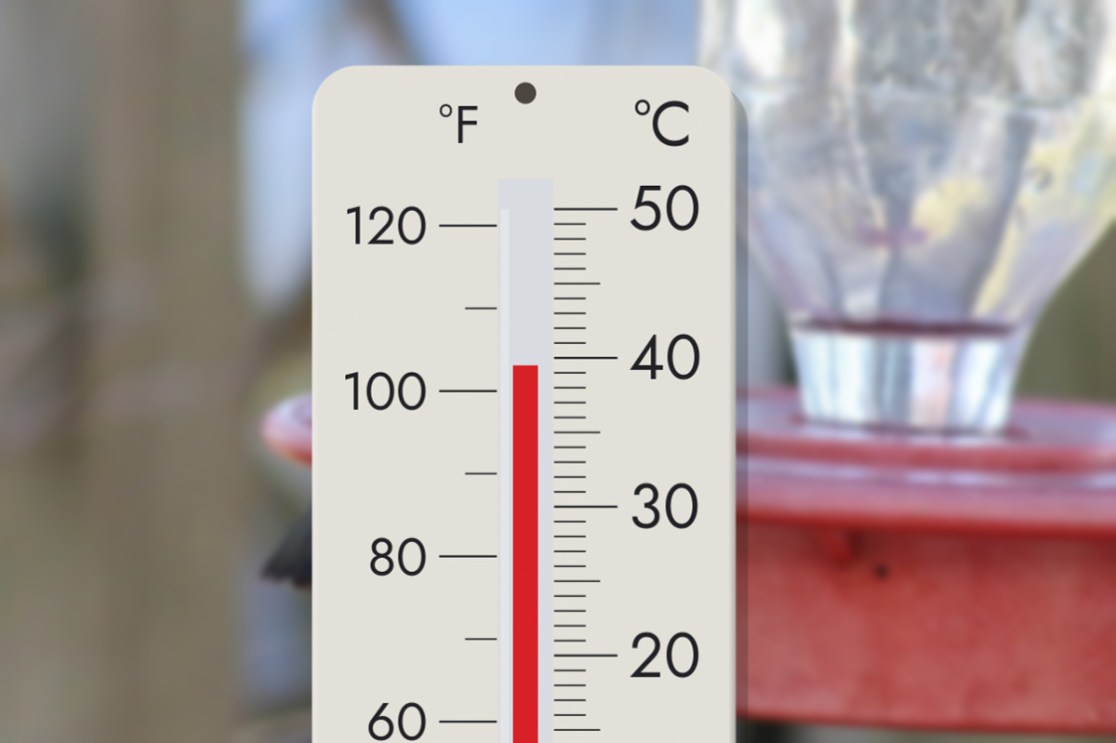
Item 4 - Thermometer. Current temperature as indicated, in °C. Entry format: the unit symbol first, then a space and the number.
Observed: °C 39.5
